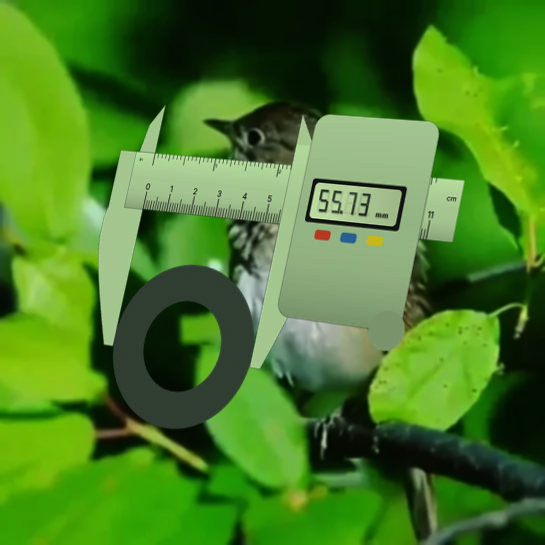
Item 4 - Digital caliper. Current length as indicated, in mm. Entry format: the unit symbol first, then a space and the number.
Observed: mm 55.73
